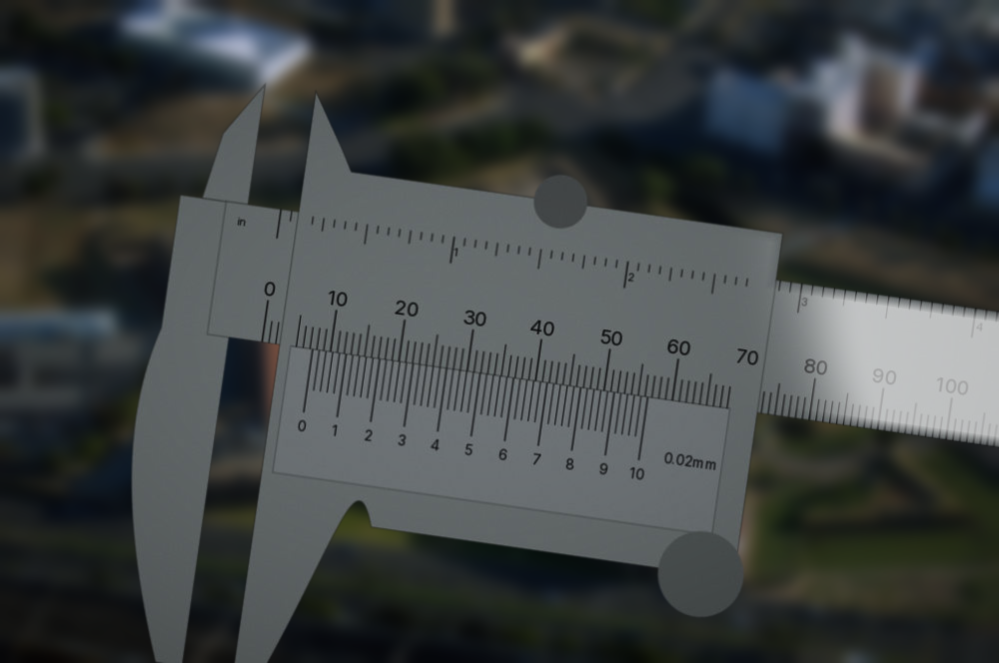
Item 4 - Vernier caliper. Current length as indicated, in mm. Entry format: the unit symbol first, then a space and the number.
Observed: mm 7.4
